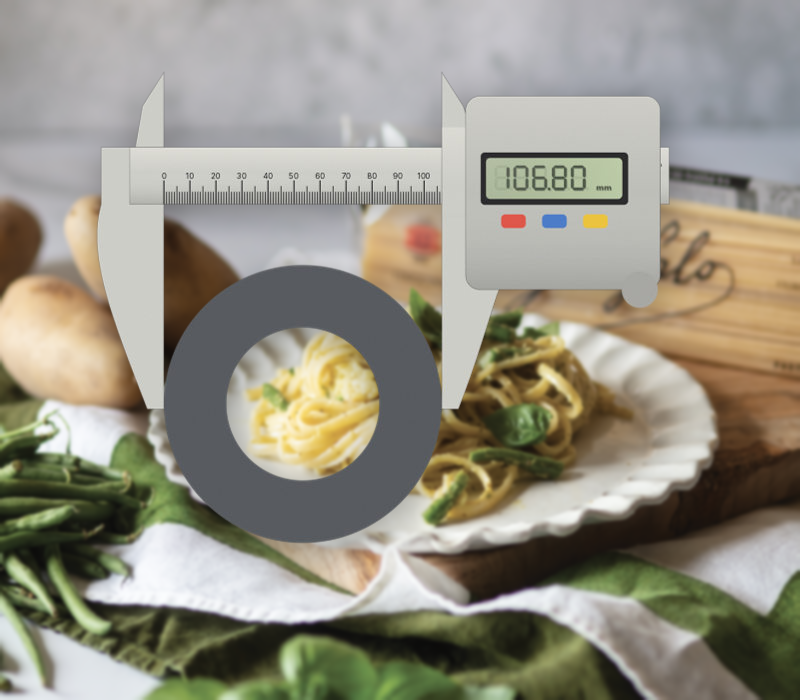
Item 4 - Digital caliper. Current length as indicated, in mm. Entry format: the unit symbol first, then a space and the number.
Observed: mm 106.80
